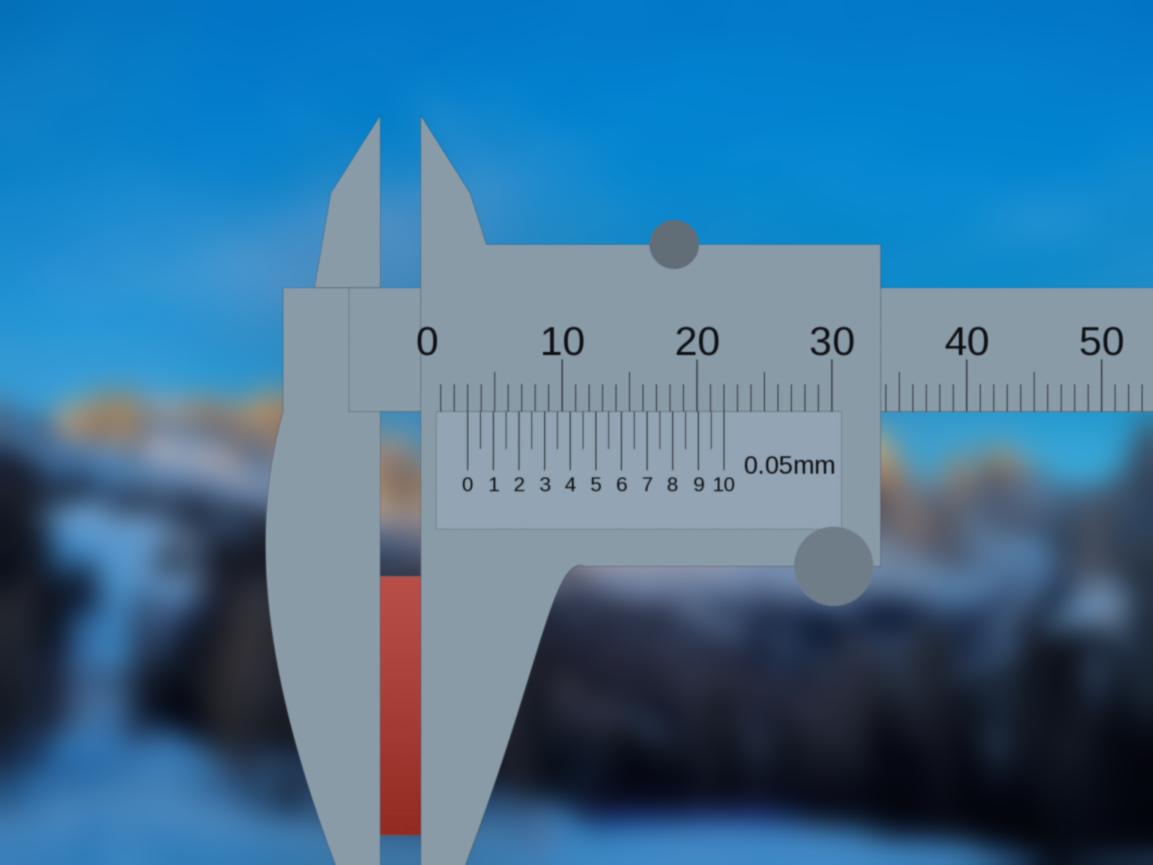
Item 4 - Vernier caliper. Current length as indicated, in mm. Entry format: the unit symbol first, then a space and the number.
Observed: mm 3.0
